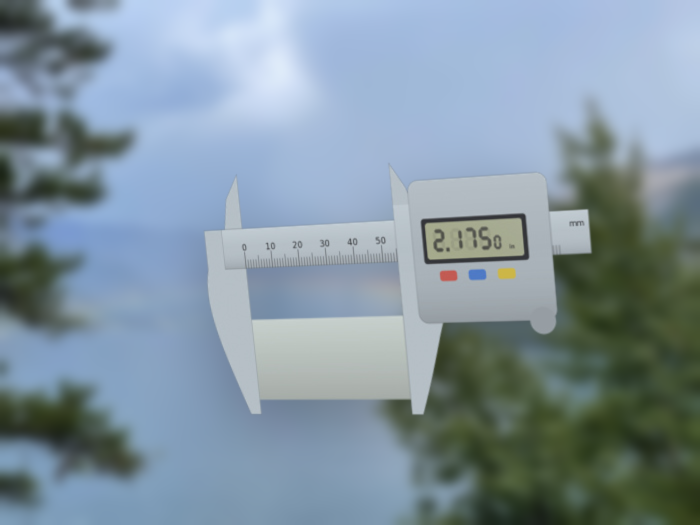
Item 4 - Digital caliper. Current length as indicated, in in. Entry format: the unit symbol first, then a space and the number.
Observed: in 2.1750
